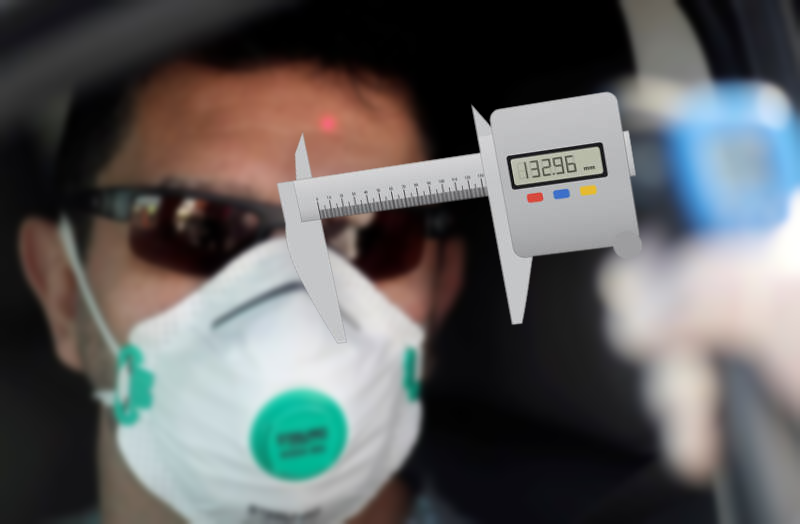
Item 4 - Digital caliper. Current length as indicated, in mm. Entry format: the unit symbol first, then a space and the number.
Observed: mm 132.96
